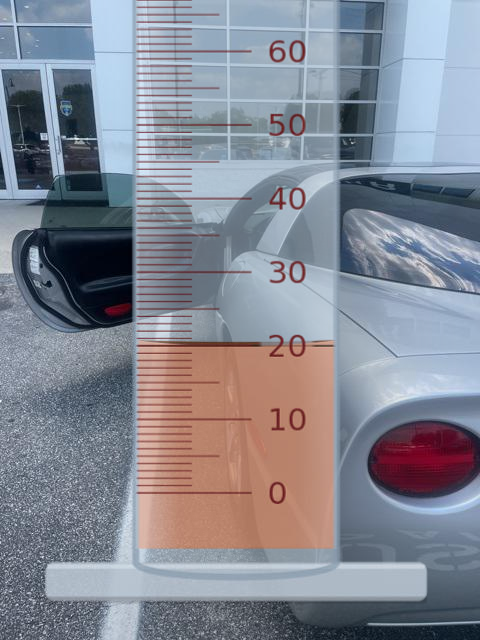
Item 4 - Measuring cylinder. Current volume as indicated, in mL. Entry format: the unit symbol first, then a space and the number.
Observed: mL 20
